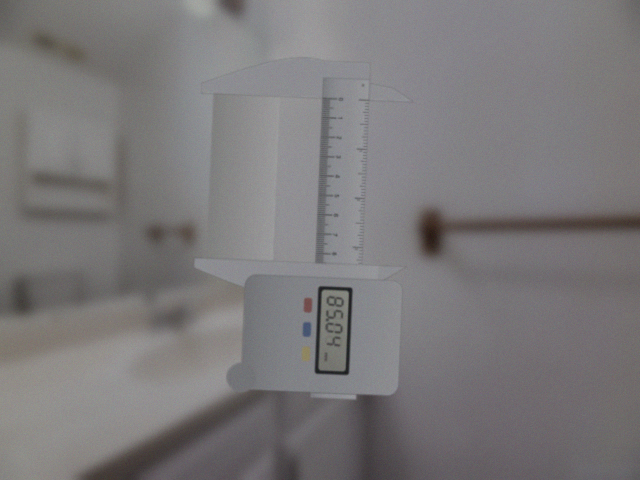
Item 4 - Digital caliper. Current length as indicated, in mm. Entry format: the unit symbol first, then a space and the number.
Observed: mm 85.04
